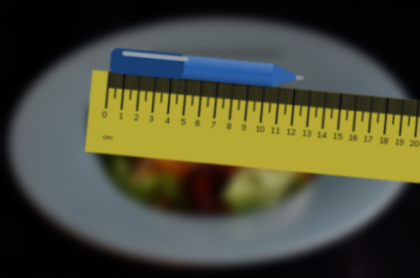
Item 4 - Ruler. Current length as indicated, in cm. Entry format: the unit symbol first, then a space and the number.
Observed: cm 12.5
